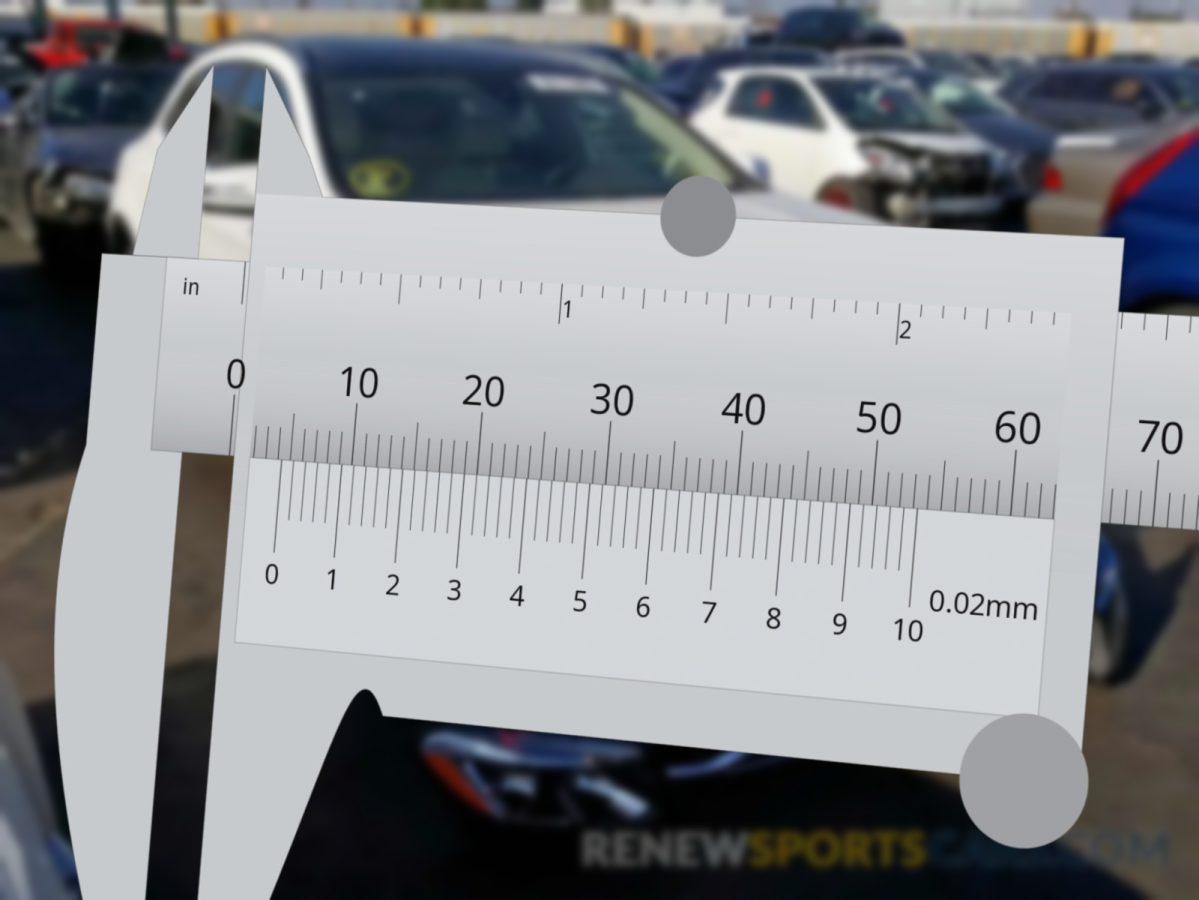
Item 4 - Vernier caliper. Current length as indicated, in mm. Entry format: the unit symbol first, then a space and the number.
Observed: mm 4.3
